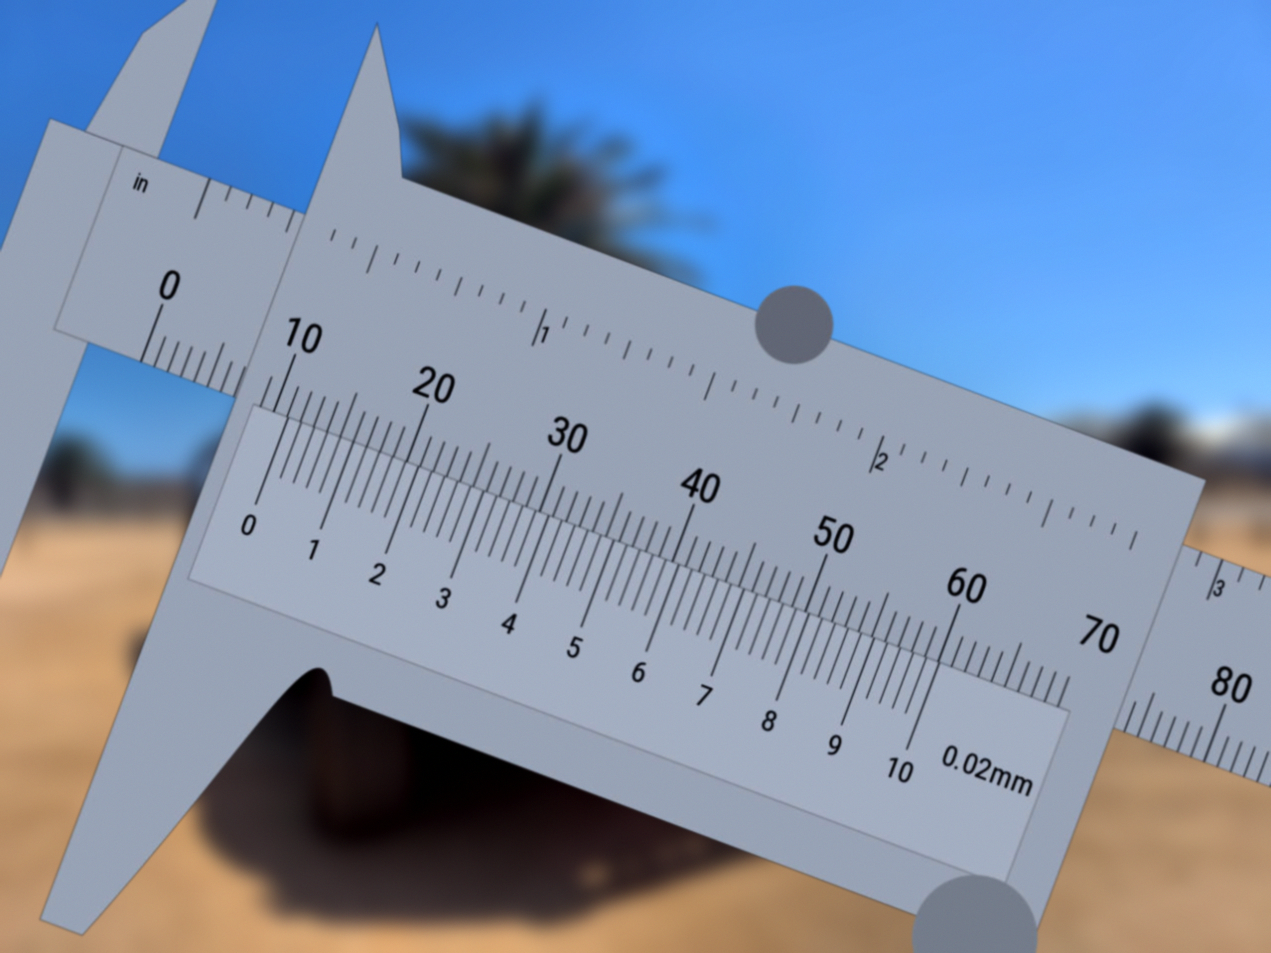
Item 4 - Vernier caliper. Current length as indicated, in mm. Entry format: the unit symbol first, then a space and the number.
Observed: mm 11.1
